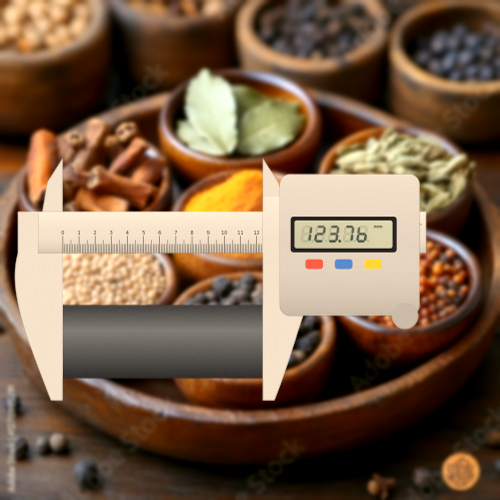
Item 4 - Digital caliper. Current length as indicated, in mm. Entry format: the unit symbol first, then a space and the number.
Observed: mm 123.76
